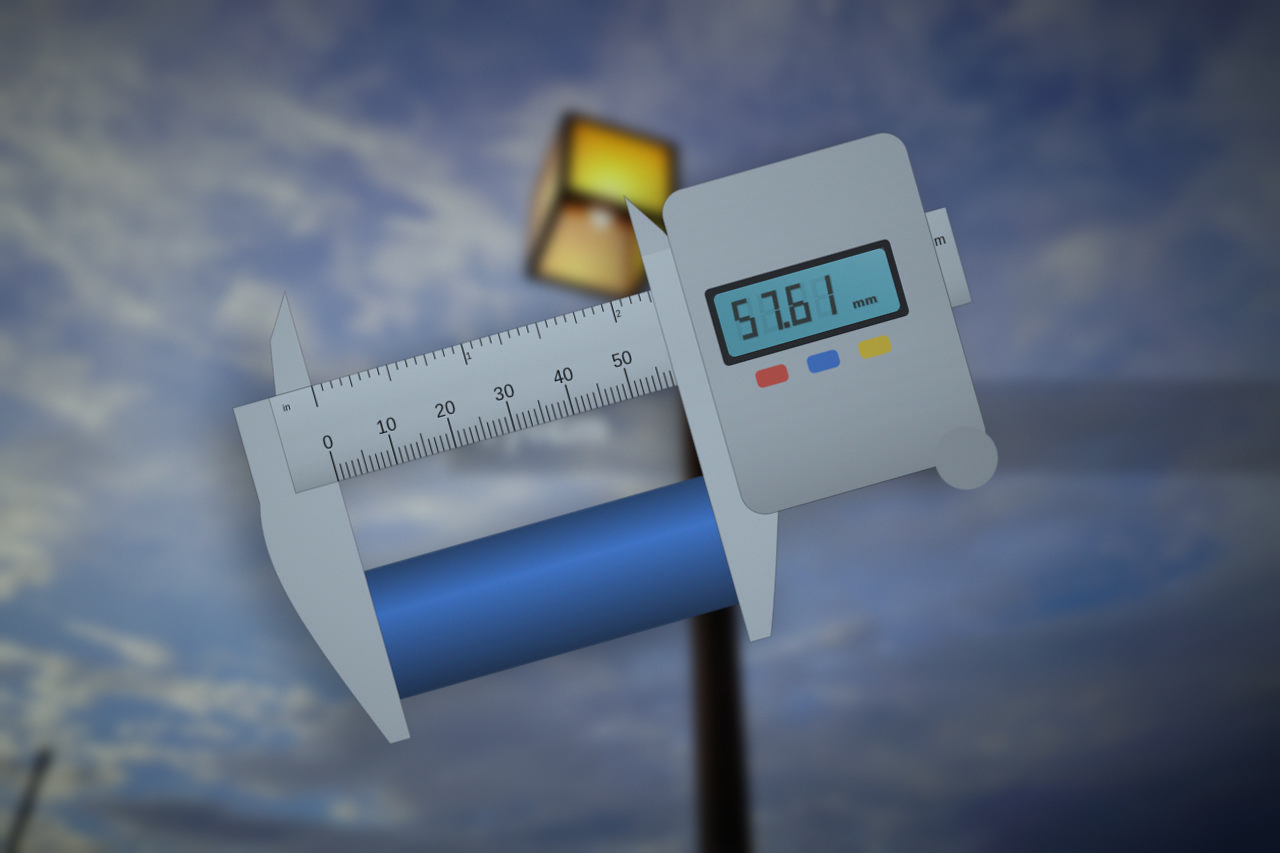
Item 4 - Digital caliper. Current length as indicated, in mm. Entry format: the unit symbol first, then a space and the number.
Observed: mm 57.61
